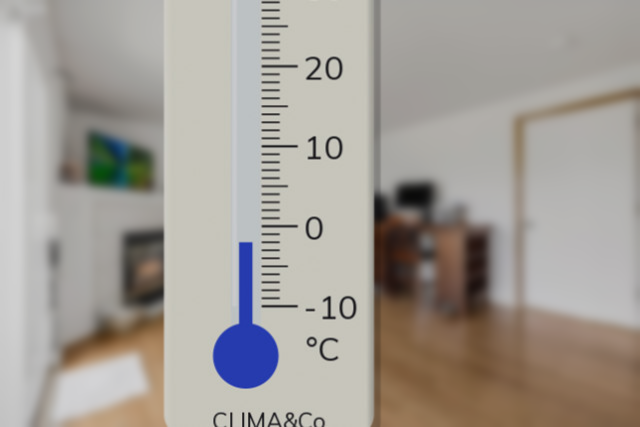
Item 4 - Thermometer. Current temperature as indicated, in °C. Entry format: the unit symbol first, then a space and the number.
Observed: °C -2
